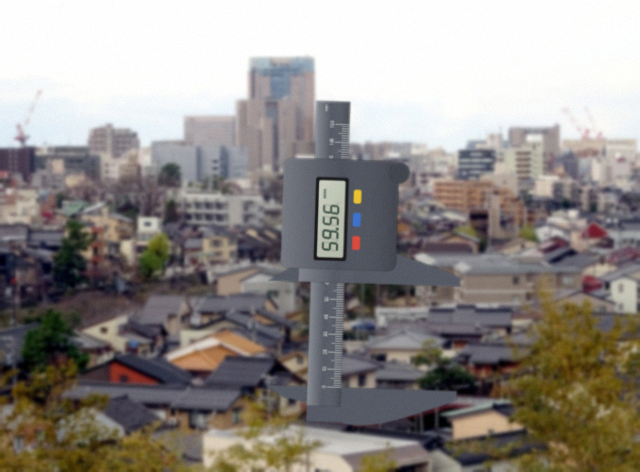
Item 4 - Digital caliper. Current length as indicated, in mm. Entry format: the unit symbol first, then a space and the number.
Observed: mm 59.56
